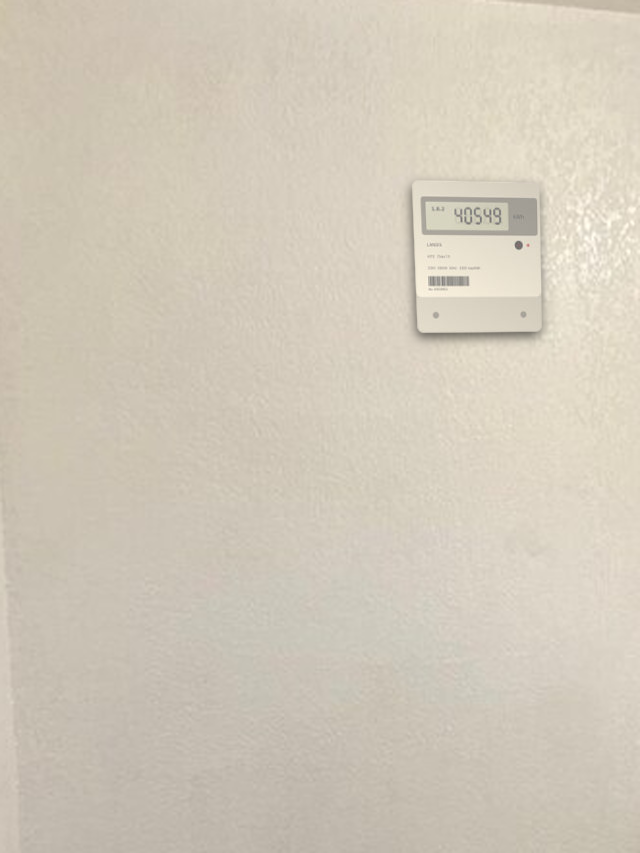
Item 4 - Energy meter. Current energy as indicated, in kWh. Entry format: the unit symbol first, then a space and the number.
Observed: kWh 40549
